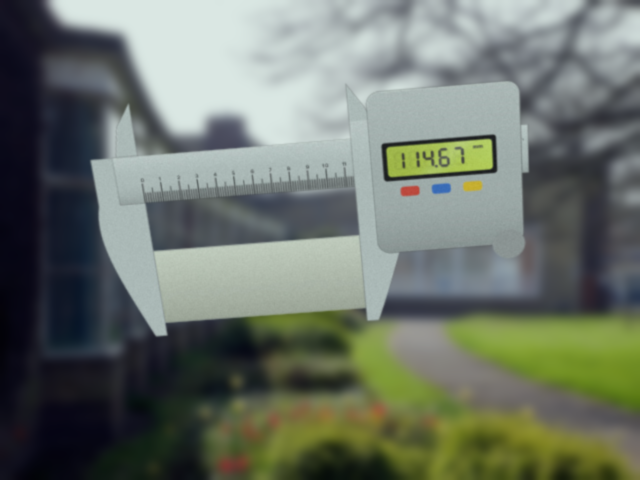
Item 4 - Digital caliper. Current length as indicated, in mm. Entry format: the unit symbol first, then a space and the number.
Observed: mm 114.67
